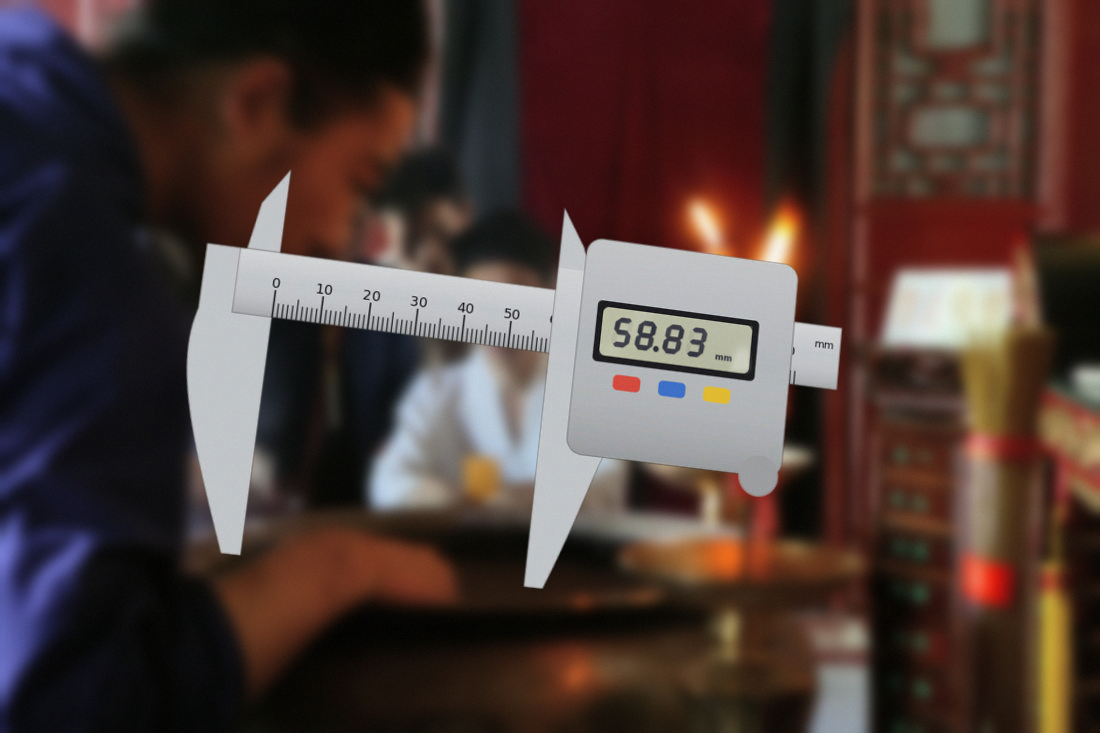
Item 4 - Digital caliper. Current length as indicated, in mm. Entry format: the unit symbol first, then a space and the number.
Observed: mm 58.83
